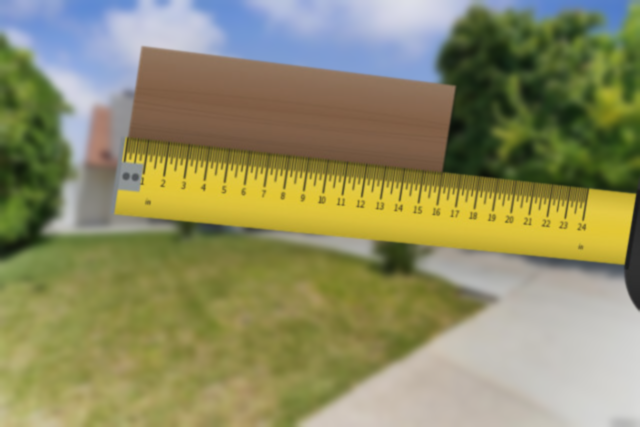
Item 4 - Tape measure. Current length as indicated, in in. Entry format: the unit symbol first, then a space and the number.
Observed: in 16
